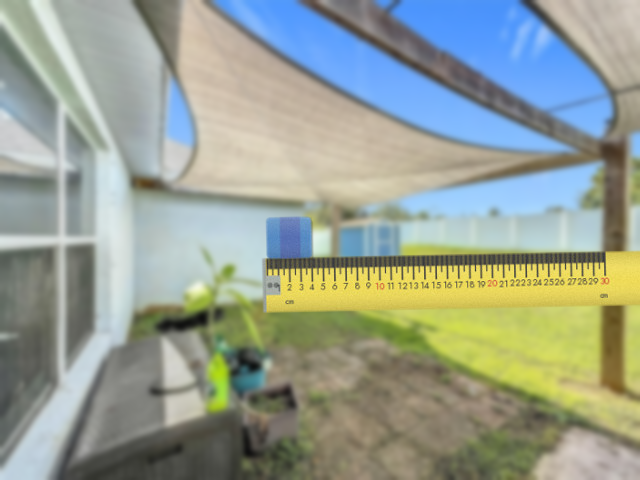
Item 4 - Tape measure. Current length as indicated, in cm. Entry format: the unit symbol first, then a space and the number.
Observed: cm 4
